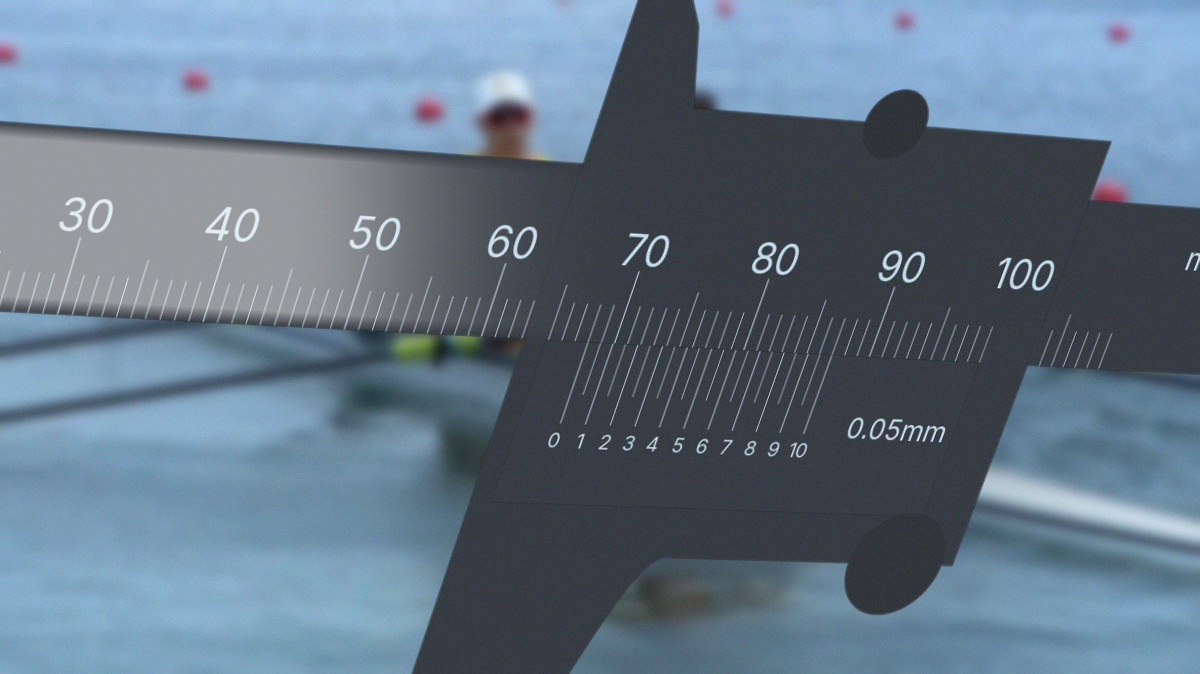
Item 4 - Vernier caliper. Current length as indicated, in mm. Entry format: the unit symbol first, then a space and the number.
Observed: mm 68.0
